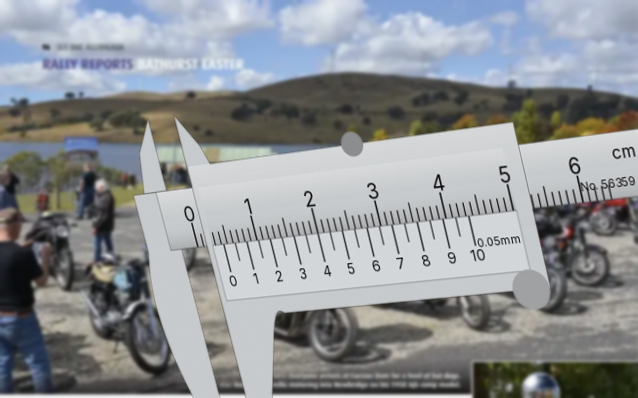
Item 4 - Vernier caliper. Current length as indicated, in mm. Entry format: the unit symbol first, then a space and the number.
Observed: mm 4.4
